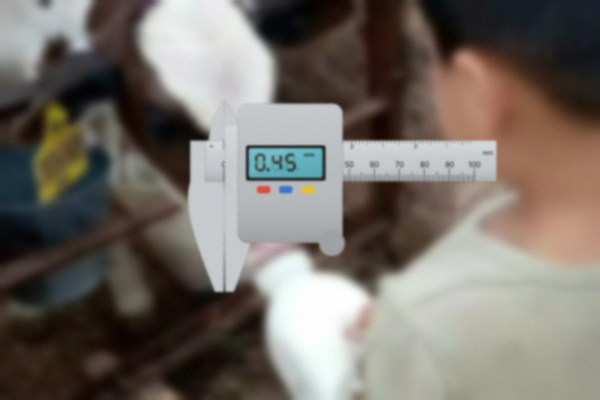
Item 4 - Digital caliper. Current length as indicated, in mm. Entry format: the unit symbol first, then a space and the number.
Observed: mm 0.45
